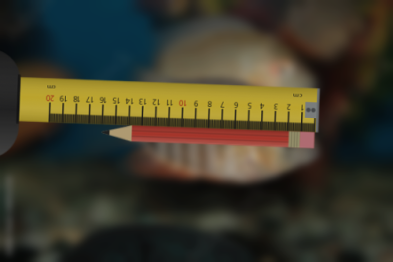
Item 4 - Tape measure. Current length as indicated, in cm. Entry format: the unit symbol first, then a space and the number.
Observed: cm 16
